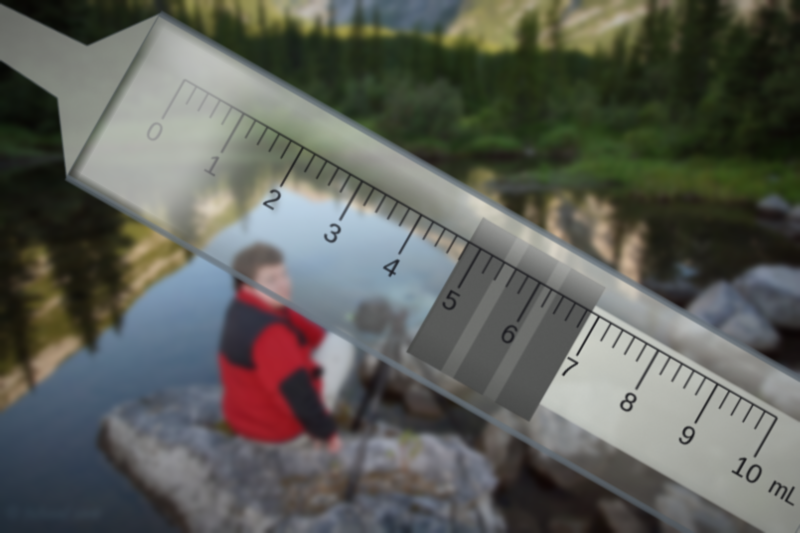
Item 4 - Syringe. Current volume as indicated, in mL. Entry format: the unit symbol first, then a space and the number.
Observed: mL 4.8
